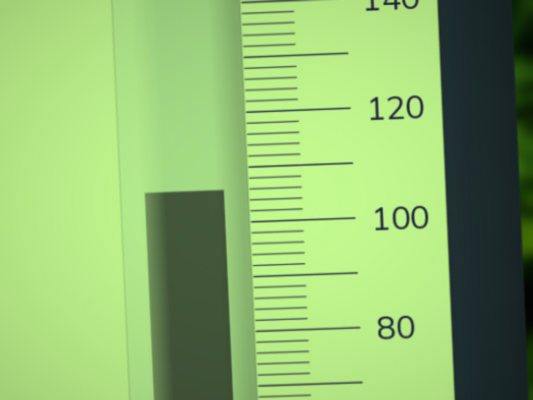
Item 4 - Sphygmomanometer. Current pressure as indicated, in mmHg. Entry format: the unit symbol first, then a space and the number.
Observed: mmHg 106
